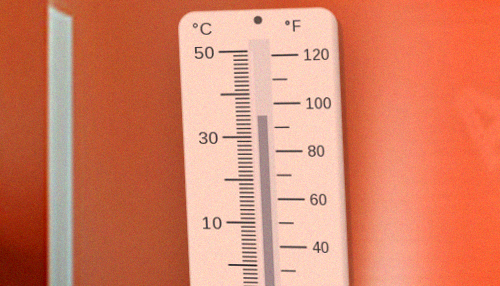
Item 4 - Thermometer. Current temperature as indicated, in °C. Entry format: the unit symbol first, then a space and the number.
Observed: °C 35
